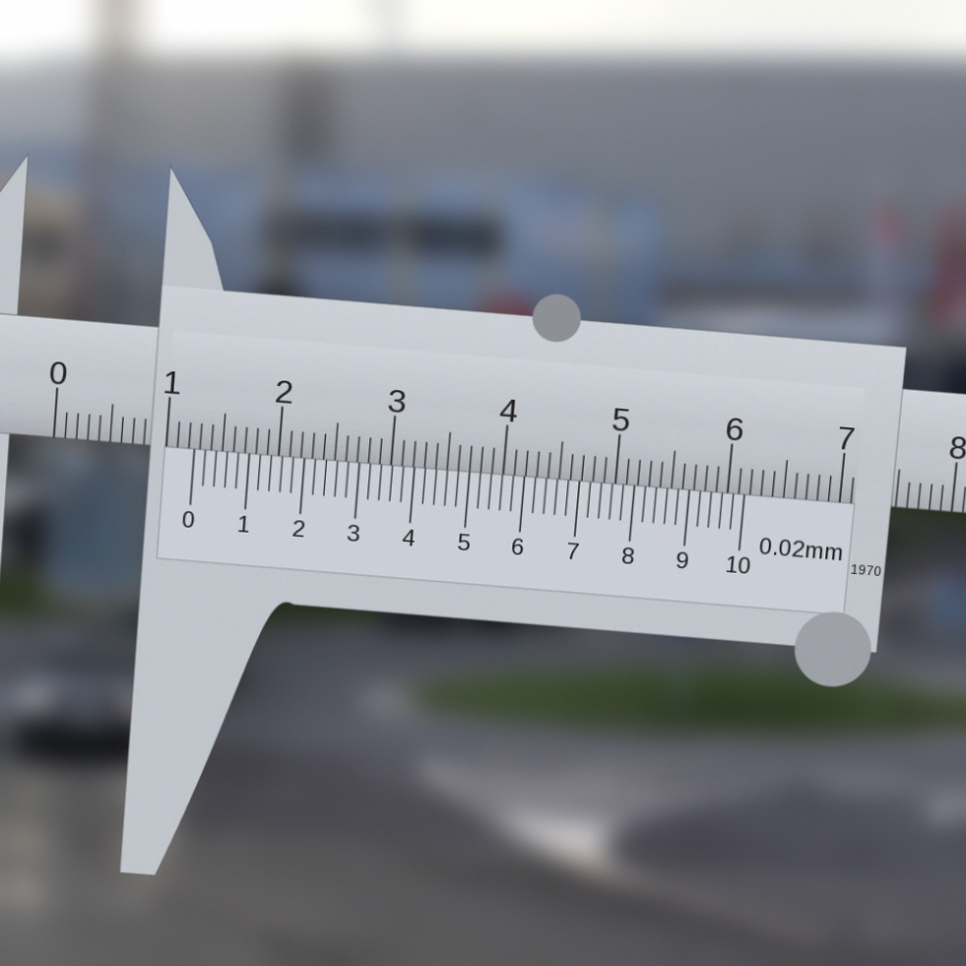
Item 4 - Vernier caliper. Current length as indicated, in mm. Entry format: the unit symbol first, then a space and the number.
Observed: mm 12.5
